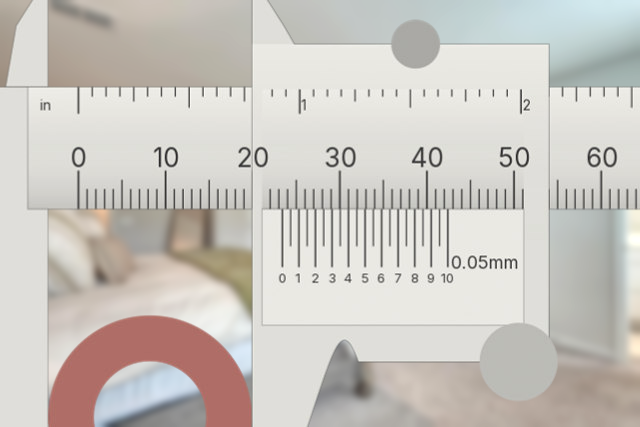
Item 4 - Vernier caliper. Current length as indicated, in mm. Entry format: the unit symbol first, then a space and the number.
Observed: mm 23.4
